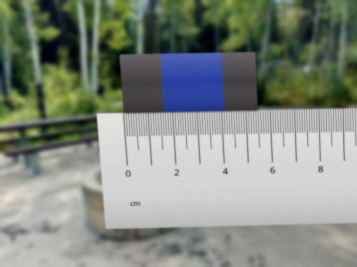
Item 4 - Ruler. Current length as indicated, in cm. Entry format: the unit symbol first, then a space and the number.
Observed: cm 5.5
